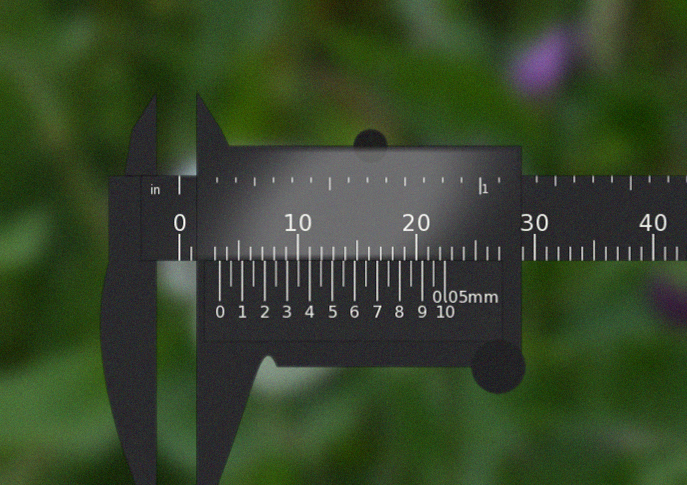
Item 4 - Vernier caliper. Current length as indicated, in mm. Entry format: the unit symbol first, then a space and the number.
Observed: mm 3.4
